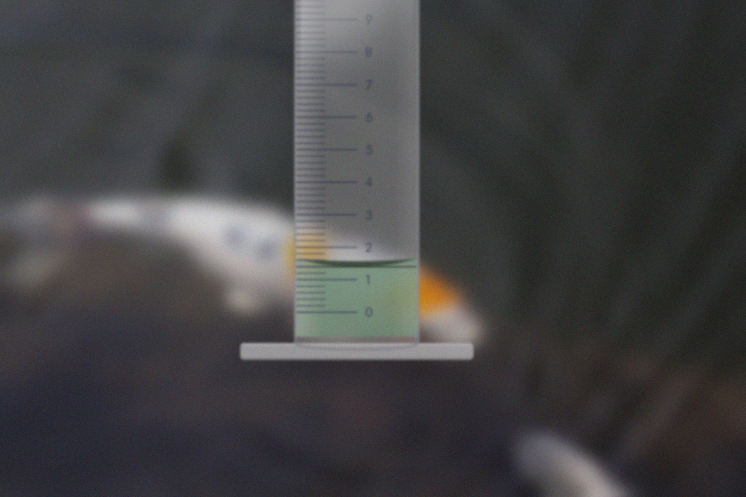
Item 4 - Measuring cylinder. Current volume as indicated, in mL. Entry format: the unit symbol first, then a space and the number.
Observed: mL 1.4
